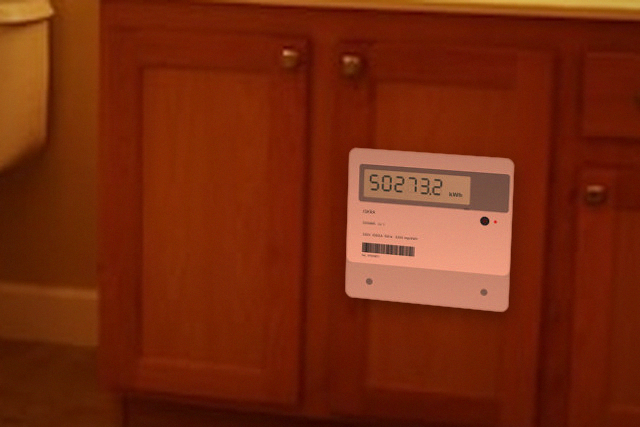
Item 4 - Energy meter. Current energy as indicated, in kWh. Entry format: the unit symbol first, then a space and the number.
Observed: kWh 50273.2
